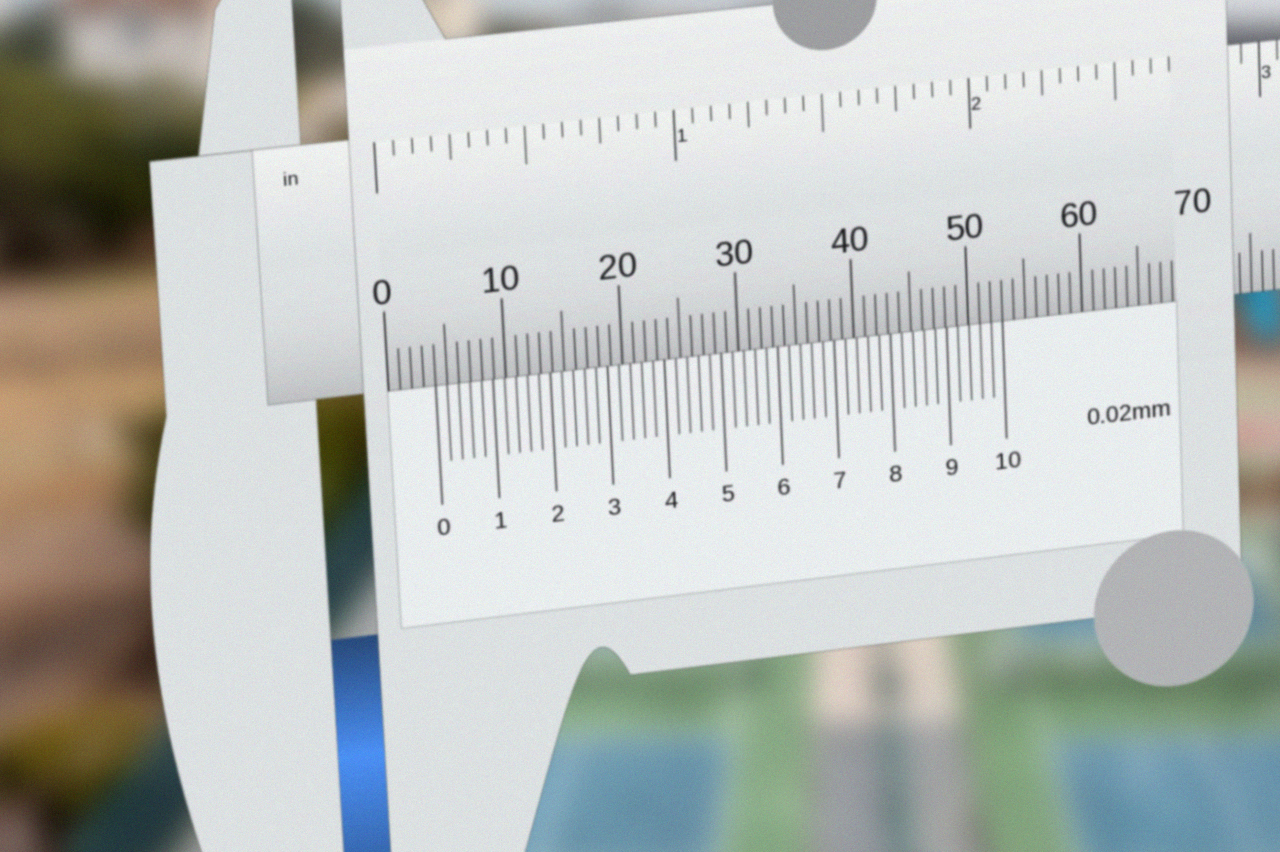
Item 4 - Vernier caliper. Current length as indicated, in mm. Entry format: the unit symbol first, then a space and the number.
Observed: mm 4.0
